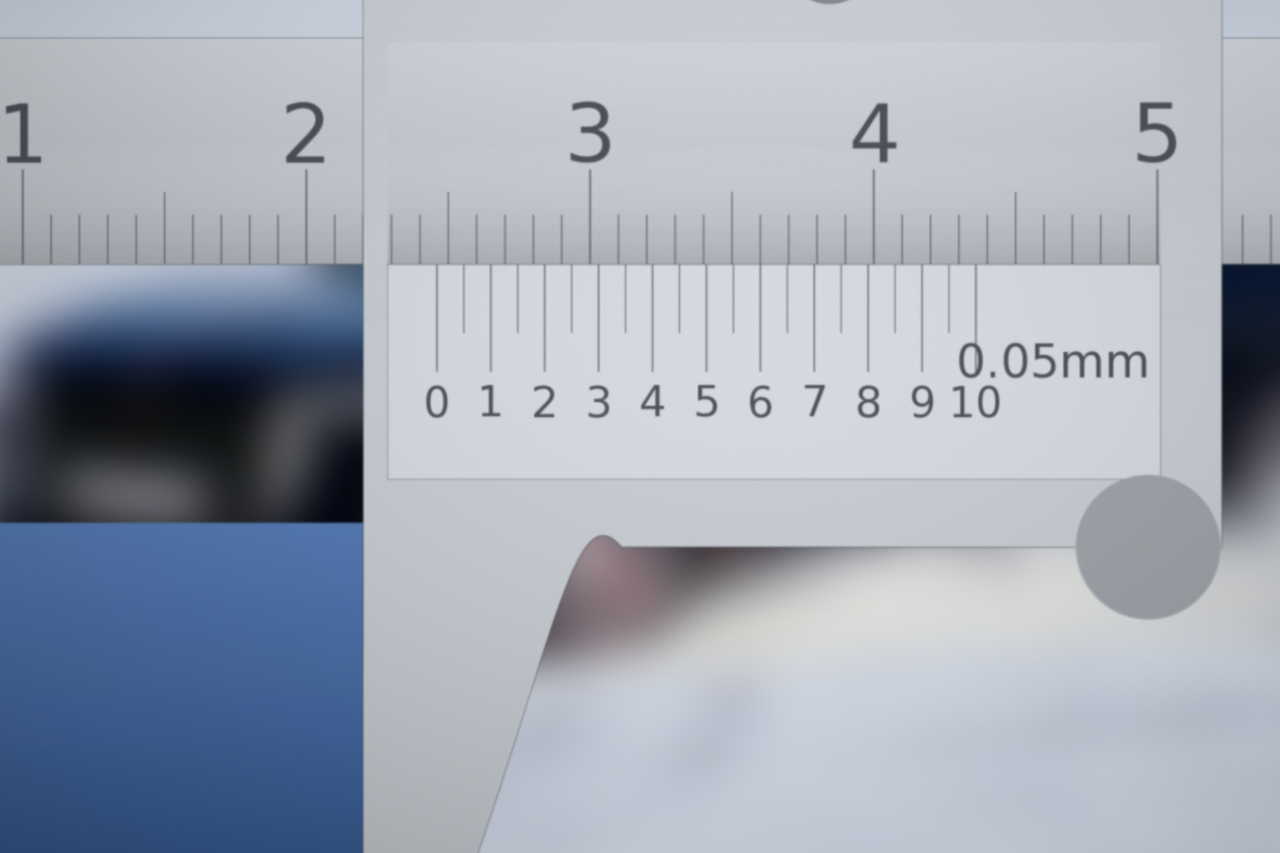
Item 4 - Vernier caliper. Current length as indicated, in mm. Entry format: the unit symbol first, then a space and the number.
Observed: mm 24.6
